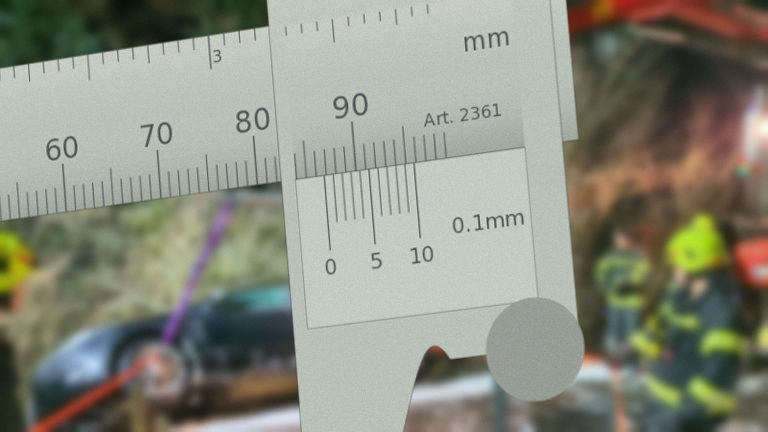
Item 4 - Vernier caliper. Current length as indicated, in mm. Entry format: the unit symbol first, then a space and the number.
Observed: mm 86.8
